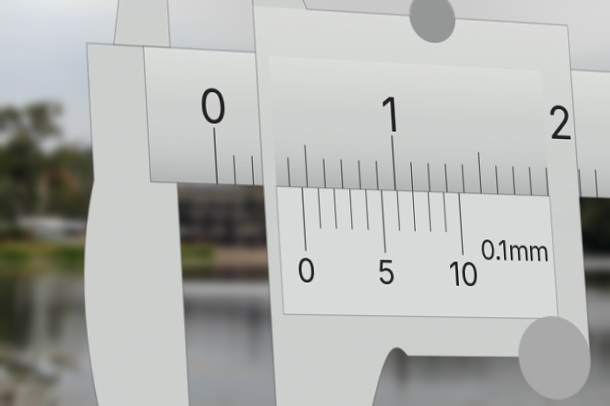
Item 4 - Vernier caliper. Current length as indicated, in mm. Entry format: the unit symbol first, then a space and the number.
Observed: mm 4.7
